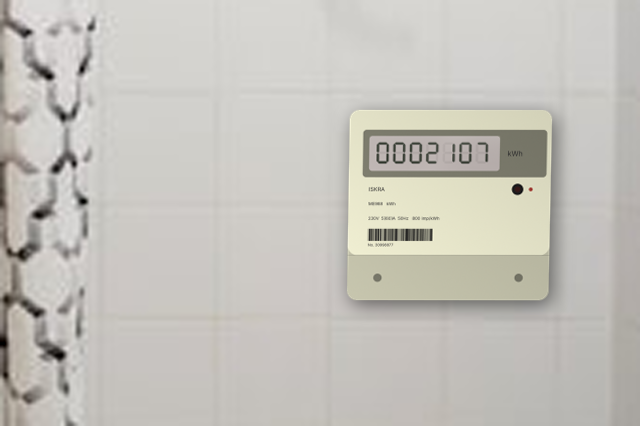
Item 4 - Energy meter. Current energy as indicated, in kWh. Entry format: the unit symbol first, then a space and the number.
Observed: kWh 2107
